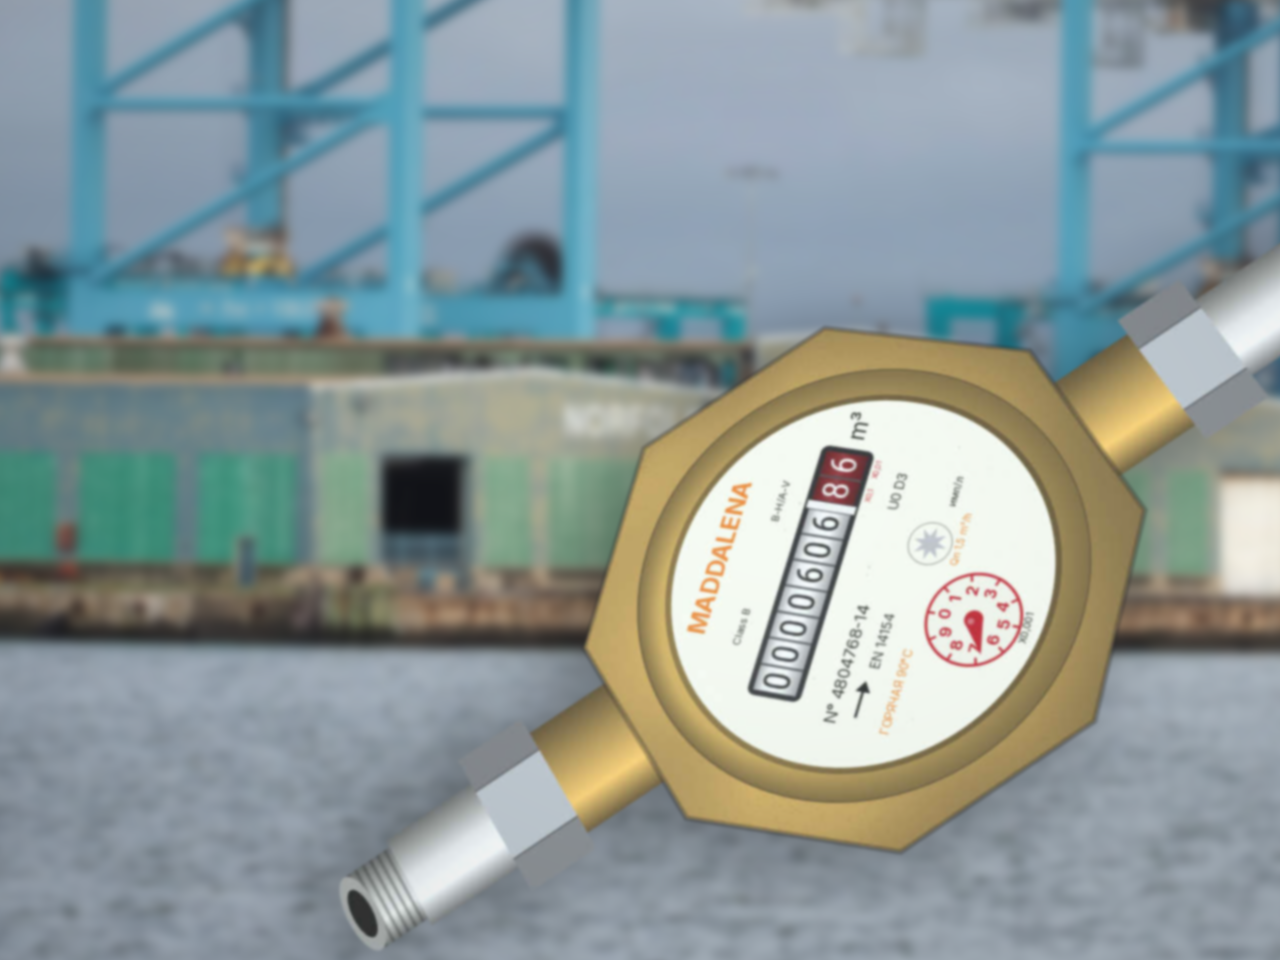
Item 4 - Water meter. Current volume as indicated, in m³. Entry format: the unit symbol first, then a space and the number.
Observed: m³ 606.866
